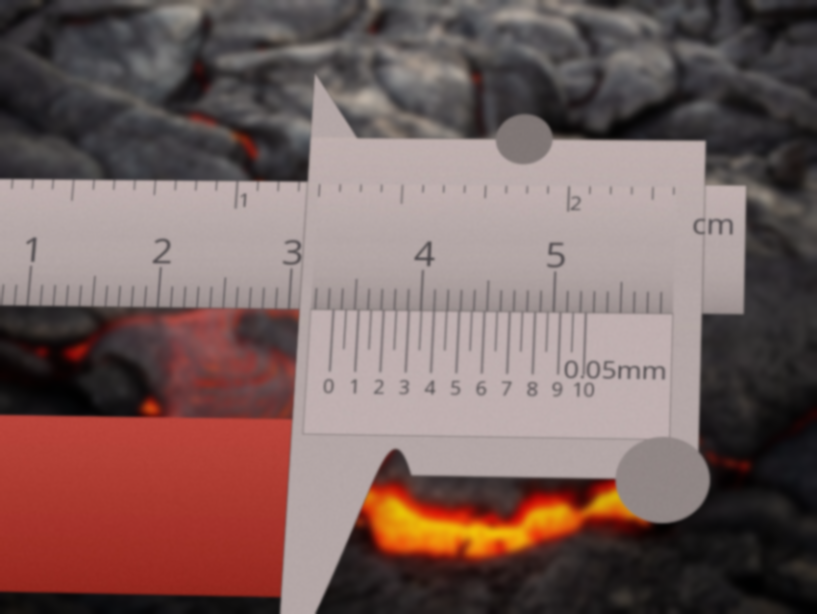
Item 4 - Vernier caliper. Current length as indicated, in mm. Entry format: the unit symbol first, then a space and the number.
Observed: mm 33.4
